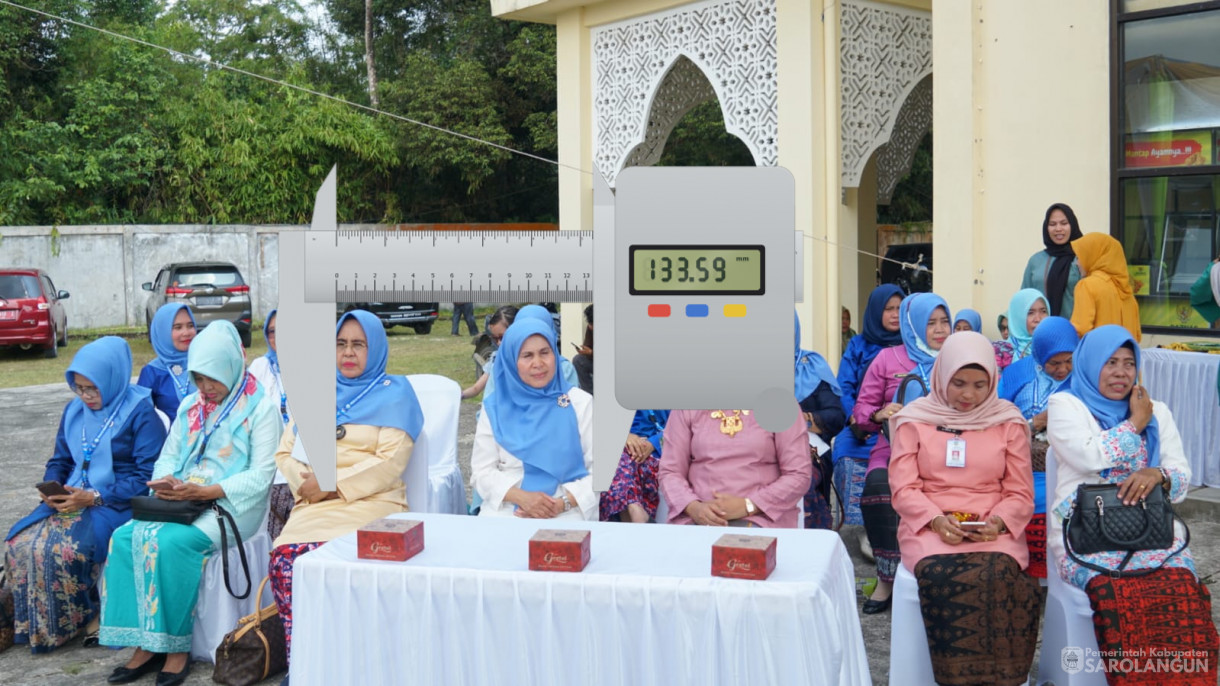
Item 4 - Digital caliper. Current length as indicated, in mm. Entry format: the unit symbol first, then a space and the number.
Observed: mm 133.59
